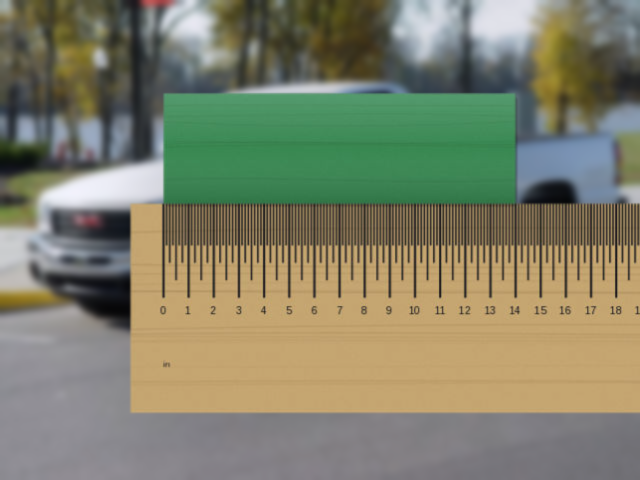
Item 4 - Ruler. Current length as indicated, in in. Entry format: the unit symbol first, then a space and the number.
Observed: in 14
